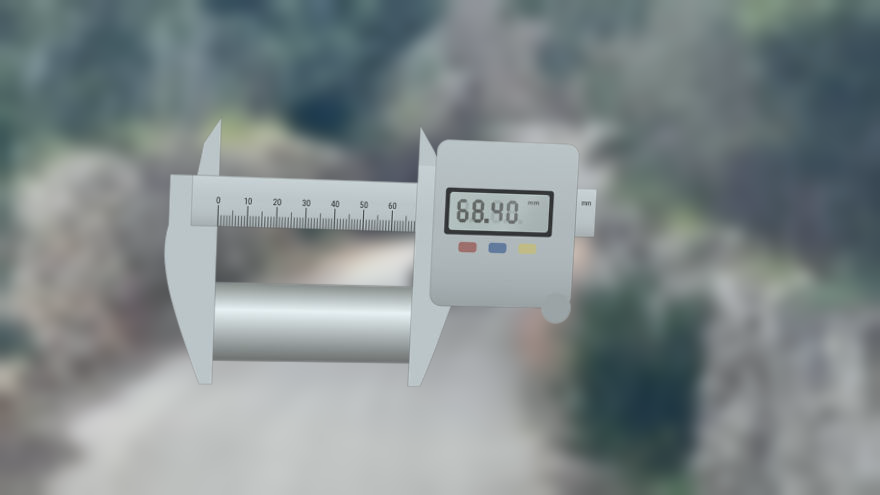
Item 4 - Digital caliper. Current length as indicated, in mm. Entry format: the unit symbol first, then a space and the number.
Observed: mm 68.40
